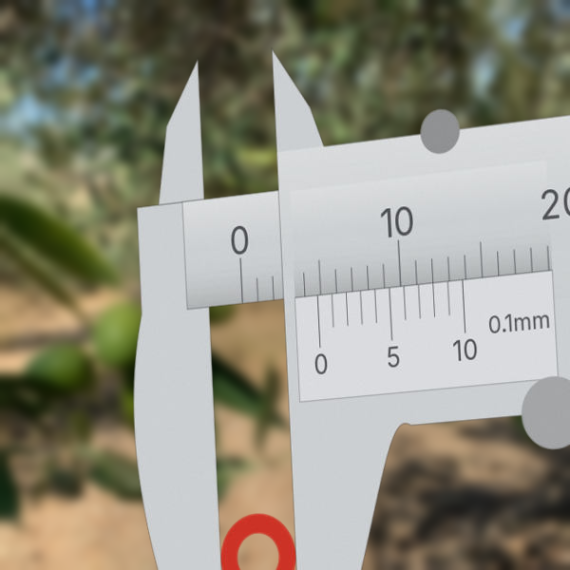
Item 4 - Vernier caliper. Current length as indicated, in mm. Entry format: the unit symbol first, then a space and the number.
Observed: mm 4.8
